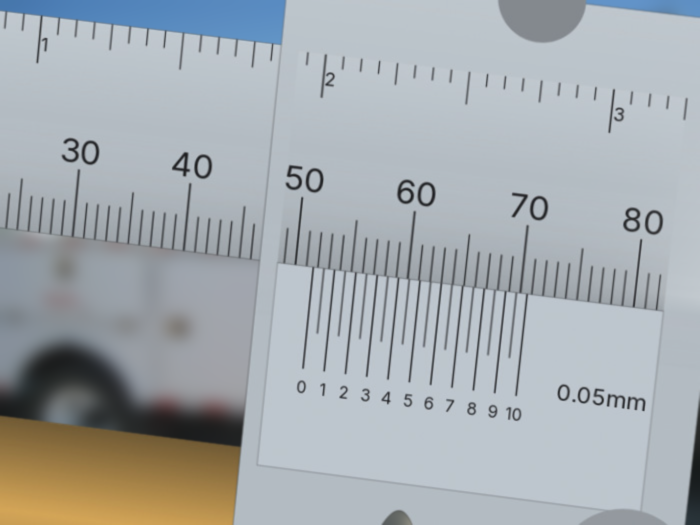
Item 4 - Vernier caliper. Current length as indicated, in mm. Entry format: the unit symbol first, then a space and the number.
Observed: mm 51.6
